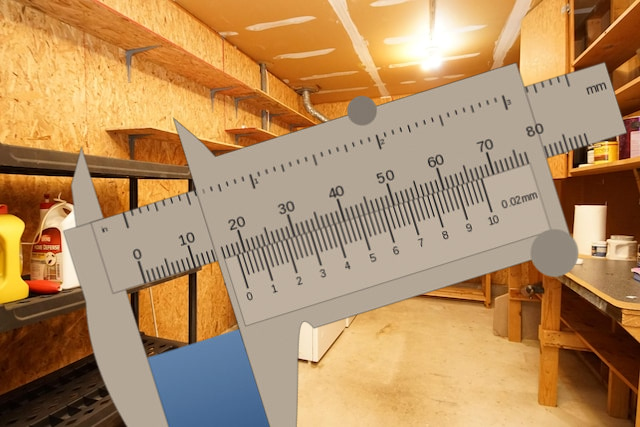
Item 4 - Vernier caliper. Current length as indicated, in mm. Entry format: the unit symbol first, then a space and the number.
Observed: mm 18.5
